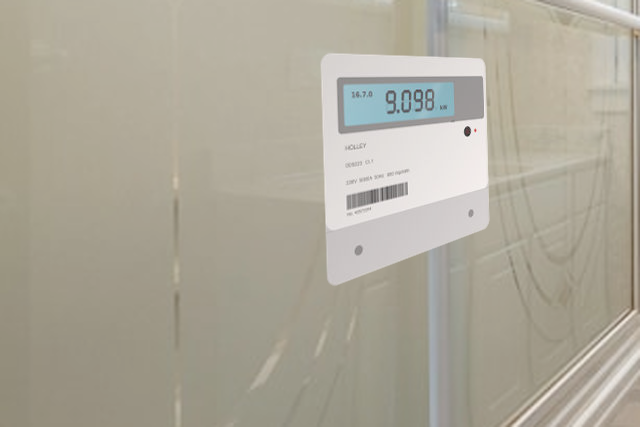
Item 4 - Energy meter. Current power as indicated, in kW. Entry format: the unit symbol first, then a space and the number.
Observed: kW 9.098
